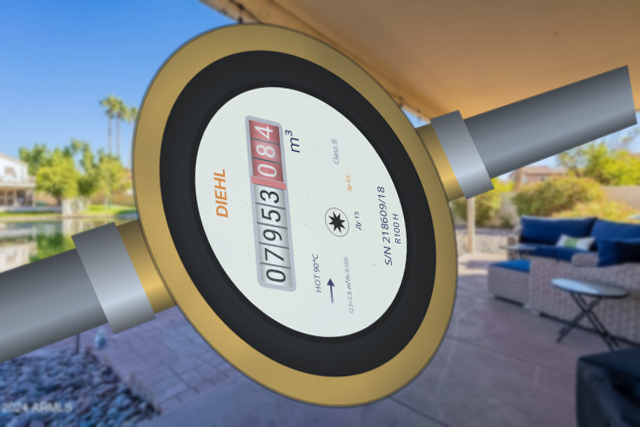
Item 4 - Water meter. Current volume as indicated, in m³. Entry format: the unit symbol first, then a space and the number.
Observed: m³ 7953.084
